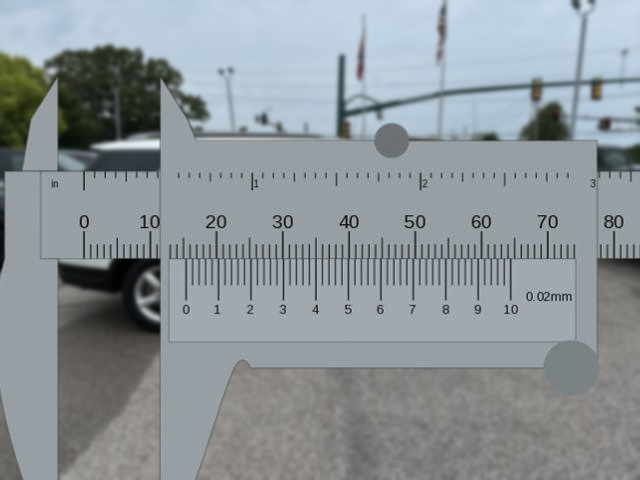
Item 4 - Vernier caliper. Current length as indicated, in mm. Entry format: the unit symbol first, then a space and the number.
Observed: mm 15.4
